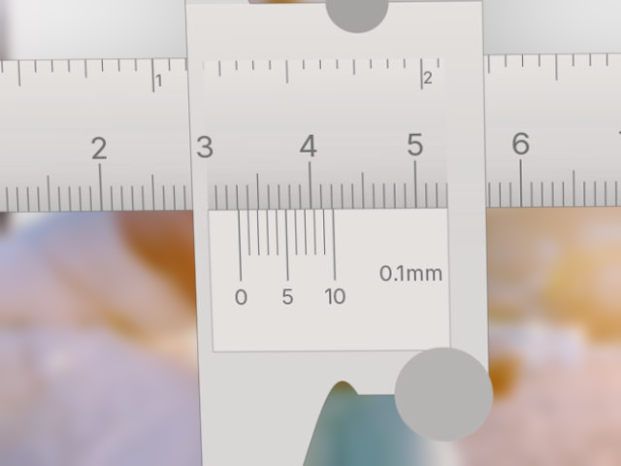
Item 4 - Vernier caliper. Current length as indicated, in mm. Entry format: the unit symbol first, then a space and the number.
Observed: mm 33.1
